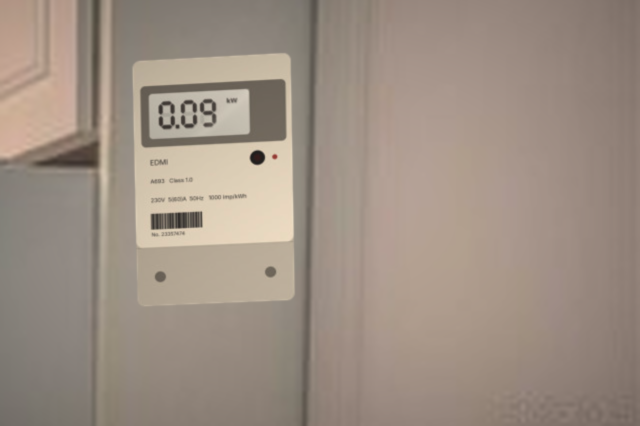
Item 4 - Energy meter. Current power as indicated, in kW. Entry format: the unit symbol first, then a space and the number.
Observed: kW 0.09
